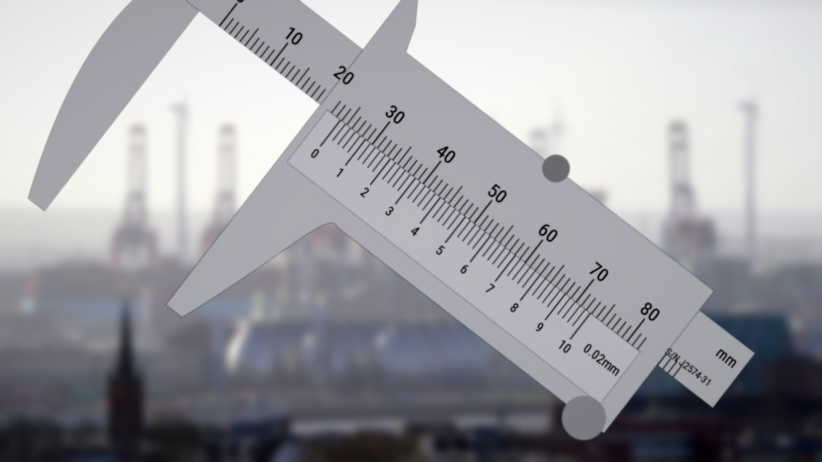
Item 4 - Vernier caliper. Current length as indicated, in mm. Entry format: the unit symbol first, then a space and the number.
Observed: mm 23.8
